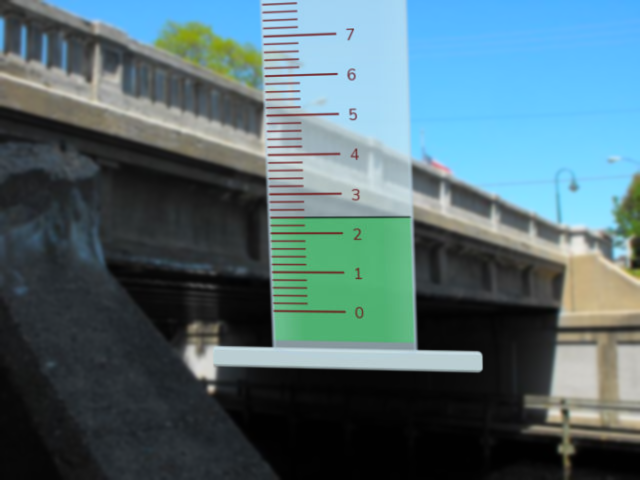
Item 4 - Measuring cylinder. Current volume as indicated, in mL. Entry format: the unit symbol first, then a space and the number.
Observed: mL 2.4
